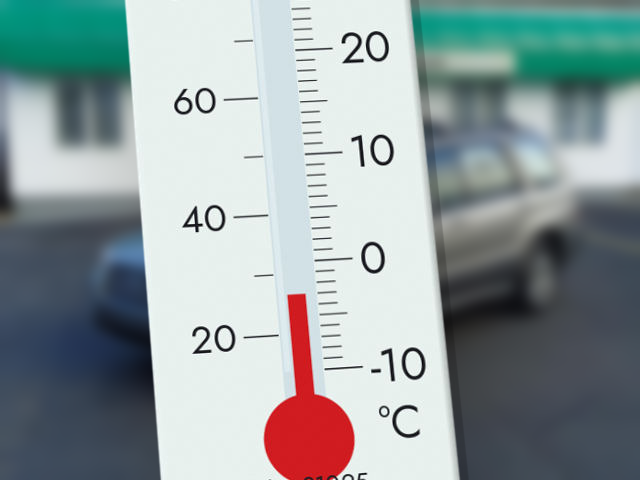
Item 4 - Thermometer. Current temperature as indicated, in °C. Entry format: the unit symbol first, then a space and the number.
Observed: °C -3
